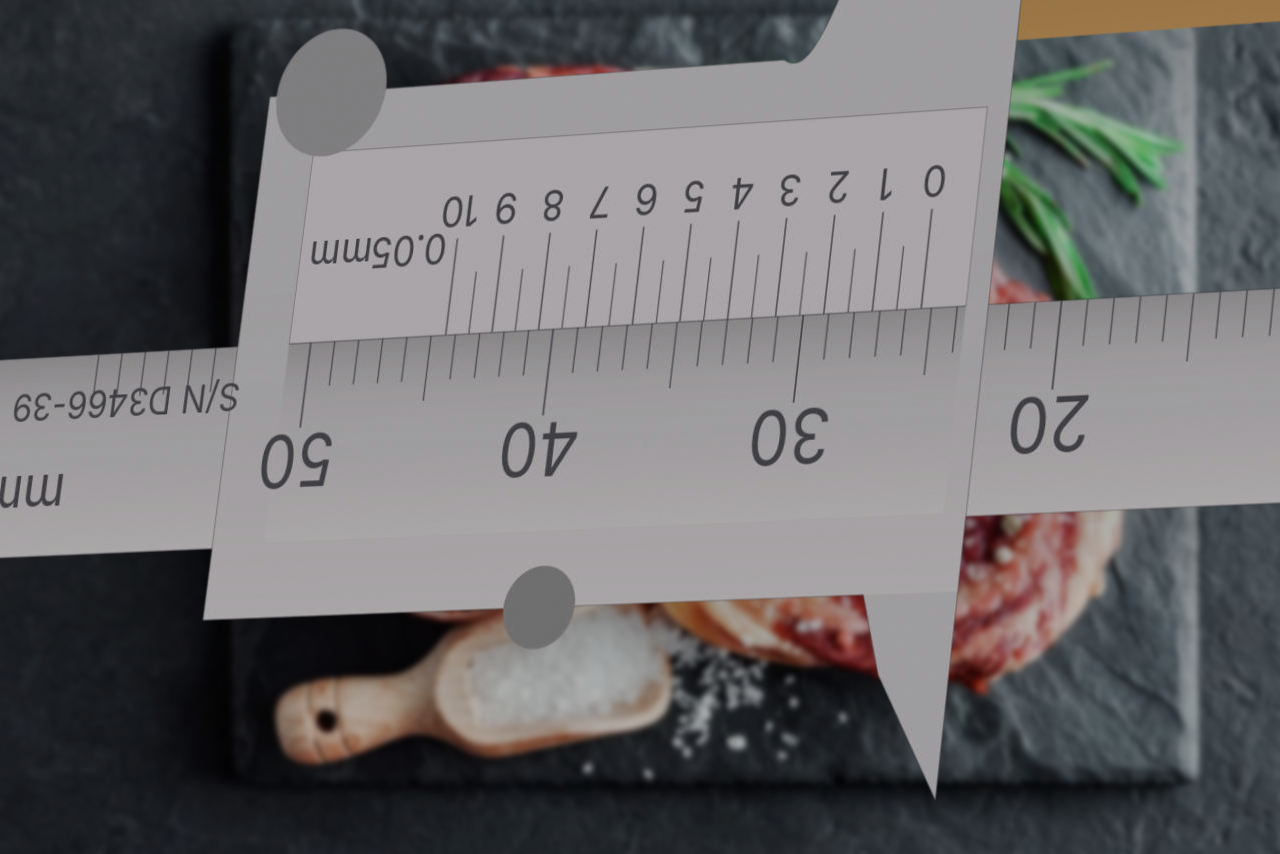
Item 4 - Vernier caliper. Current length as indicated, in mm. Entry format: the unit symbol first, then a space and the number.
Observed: mm 25.4
